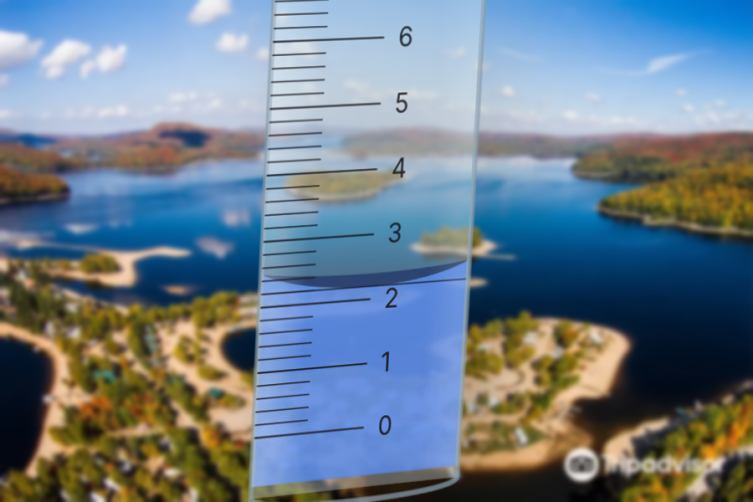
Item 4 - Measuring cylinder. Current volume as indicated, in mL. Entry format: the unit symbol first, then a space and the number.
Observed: mL 2.2
